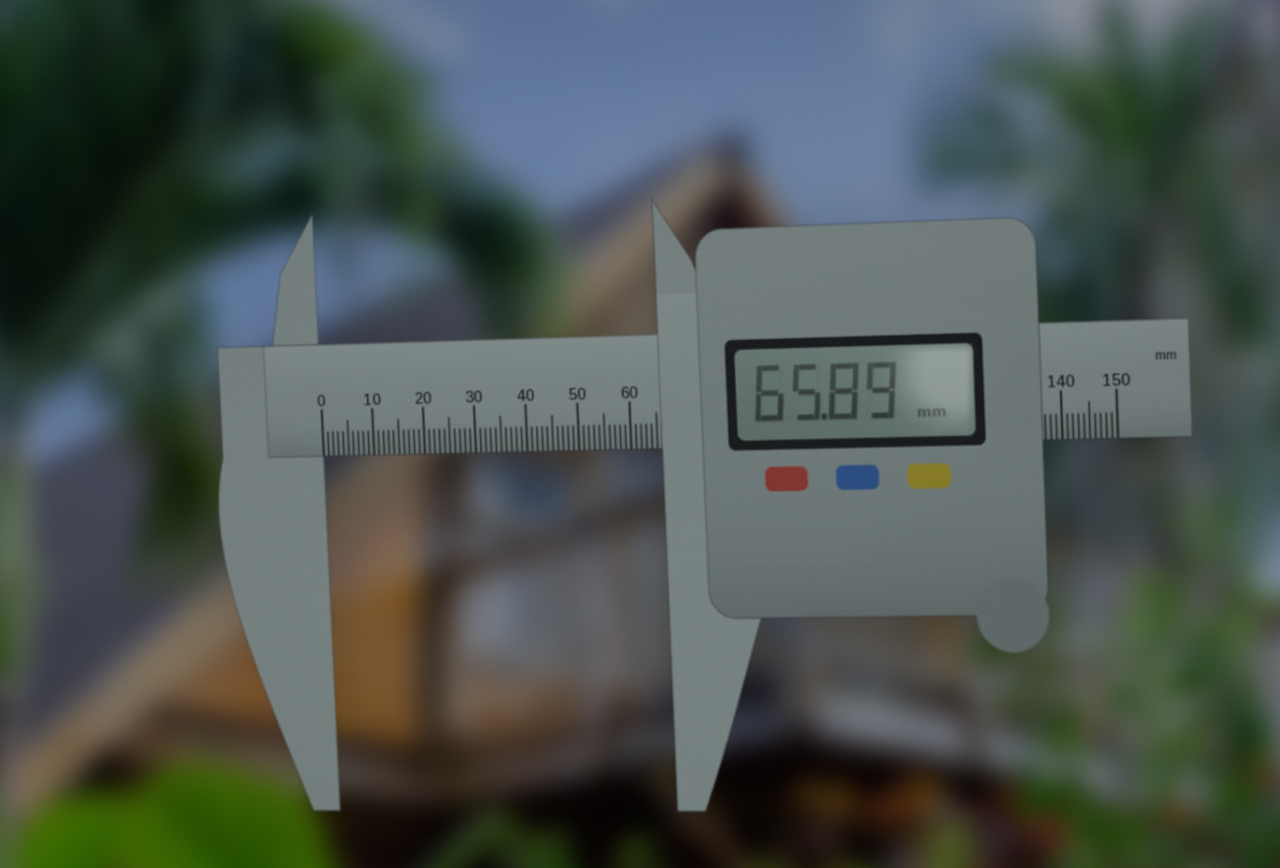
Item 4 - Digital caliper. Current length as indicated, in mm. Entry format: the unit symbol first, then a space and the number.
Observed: mm 65.89
